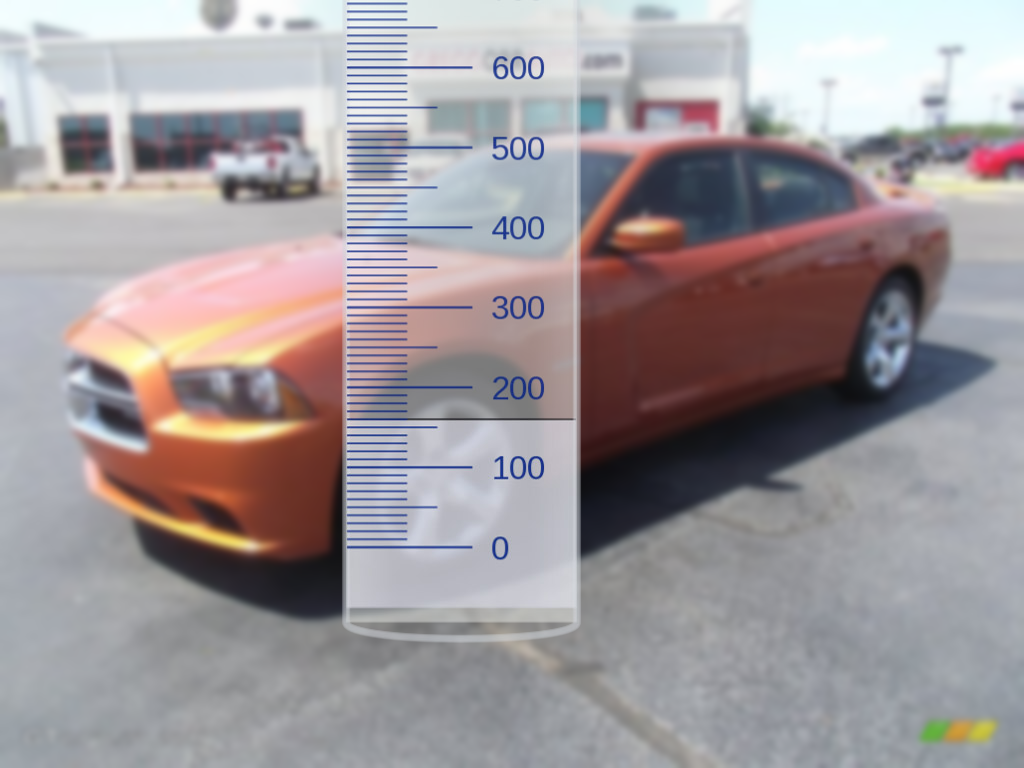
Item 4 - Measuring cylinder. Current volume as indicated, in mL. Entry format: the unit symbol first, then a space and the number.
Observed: mL 160
